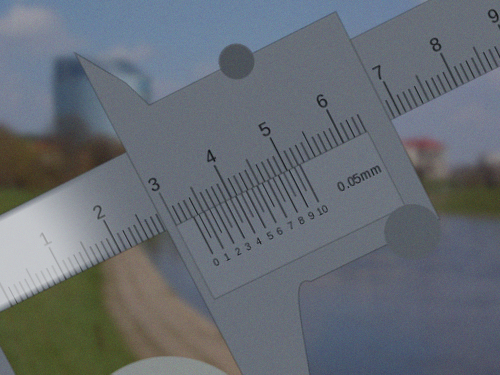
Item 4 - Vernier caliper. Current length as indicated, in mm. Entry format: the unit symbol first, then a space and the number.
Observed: mm 33.2
